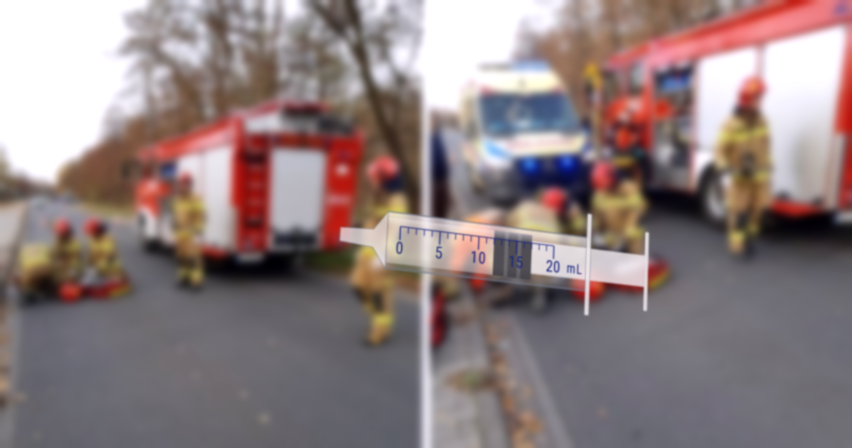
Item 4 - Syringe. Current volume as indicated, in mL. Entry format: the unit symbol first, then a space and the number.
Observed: mL 12
